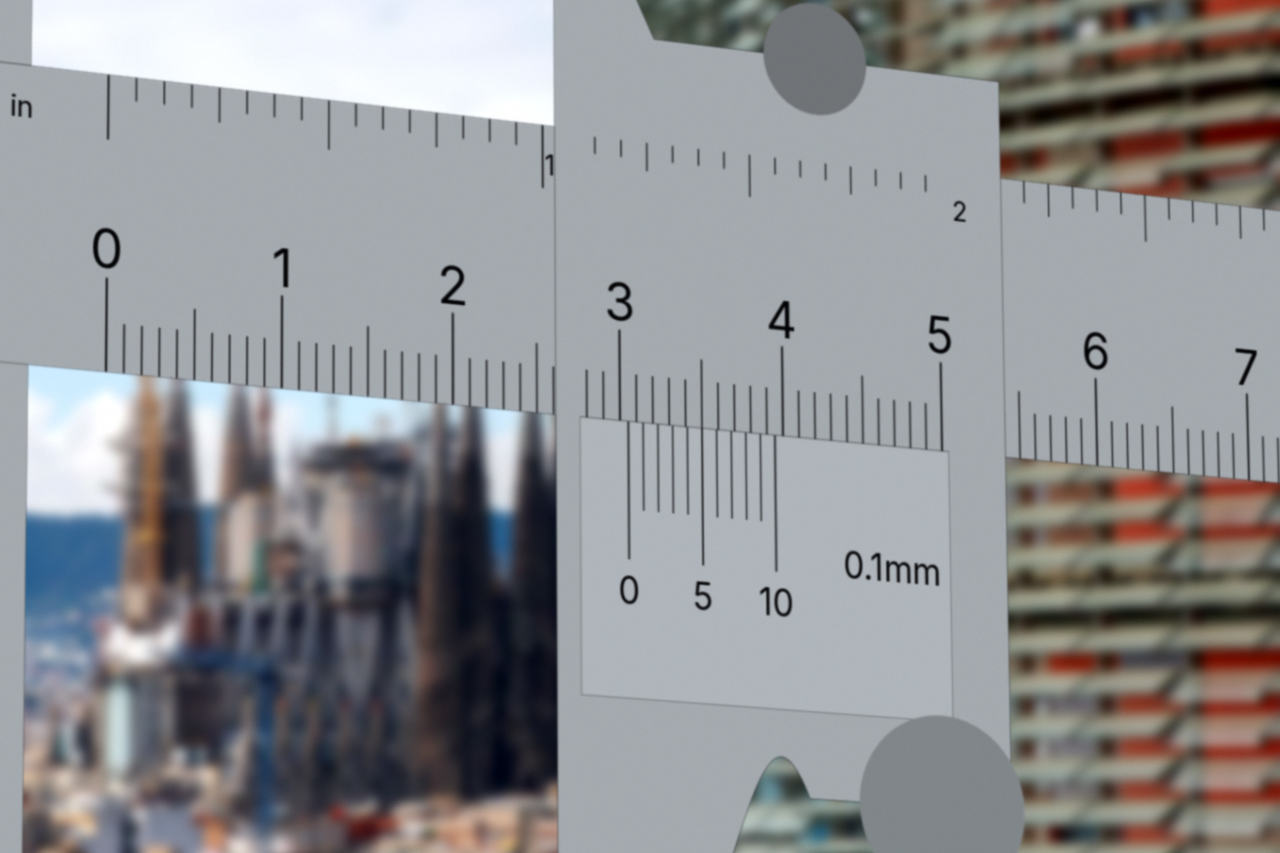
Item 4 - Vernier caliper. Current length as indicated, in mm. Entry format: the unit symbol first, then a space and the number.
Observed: mm 30.5
